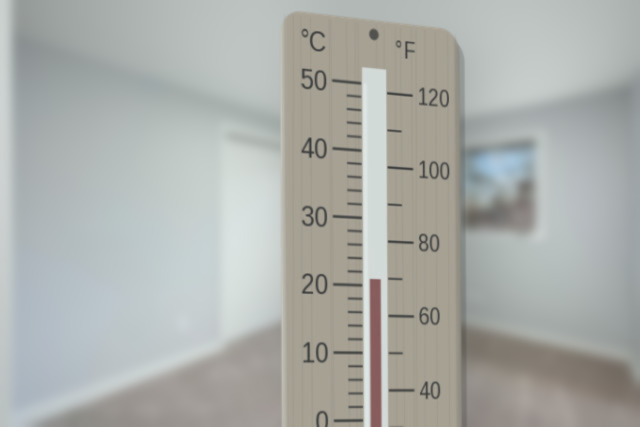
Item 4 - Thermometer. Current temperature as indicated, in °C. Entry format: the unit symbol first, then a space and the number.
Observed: °C 21
